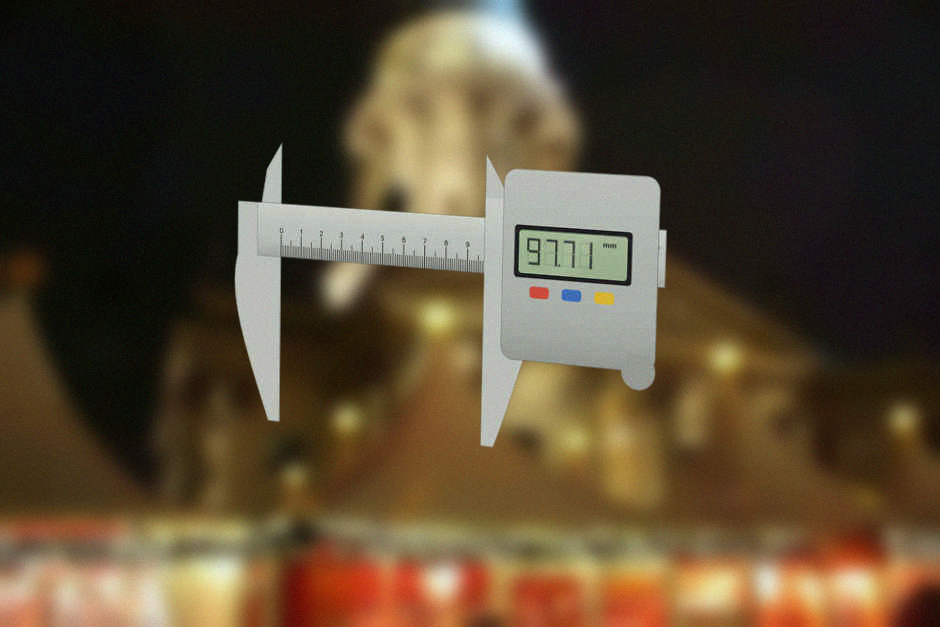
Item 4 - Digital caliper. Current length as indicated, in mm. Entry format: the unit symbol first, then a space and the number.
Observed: mm 97.71
